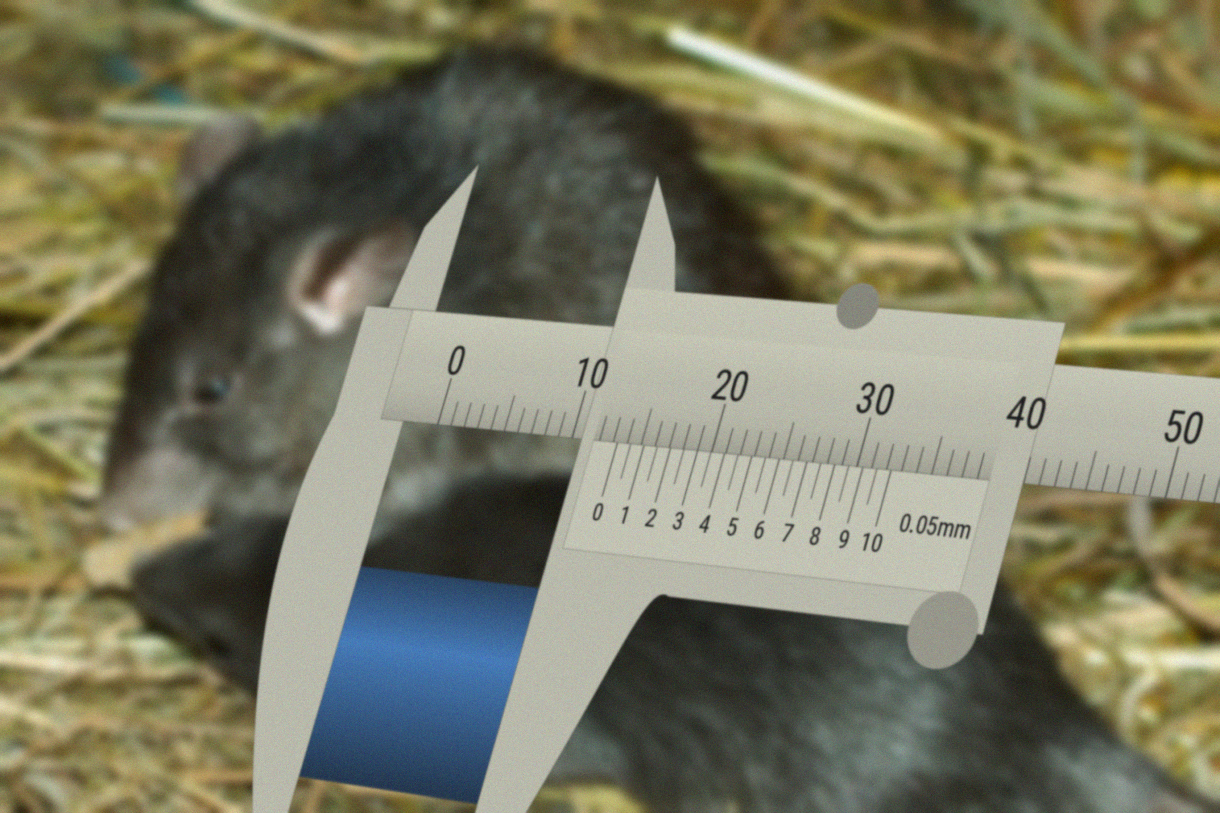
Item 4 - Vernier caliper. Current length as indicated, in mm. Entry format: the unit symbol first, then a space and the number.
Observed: mm 13.3
